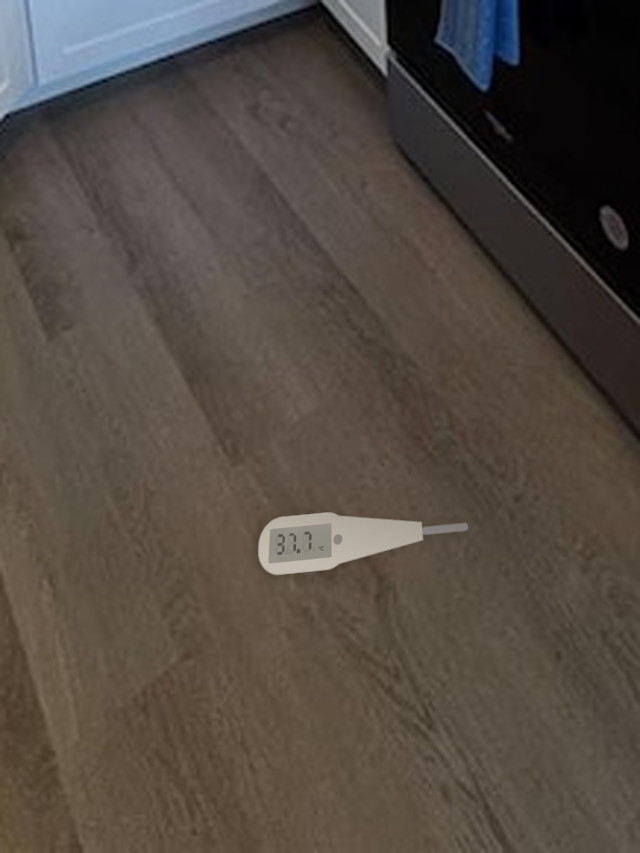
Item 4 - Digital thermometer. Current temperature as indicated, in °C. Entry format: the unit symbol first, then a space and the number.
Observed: °C 37.7
